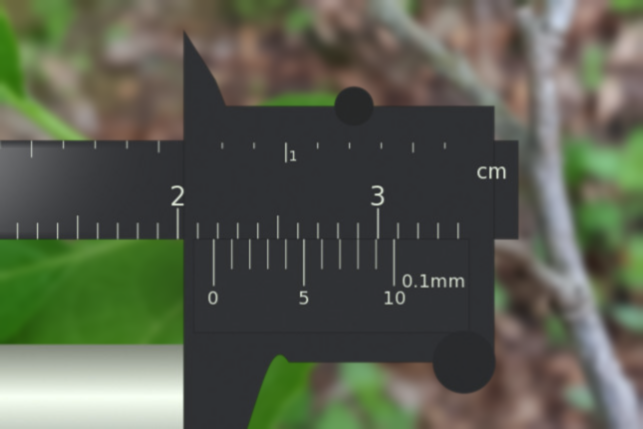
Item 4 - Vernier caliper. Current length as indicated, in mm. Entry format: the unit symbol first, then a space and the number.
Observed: mm 21.8
